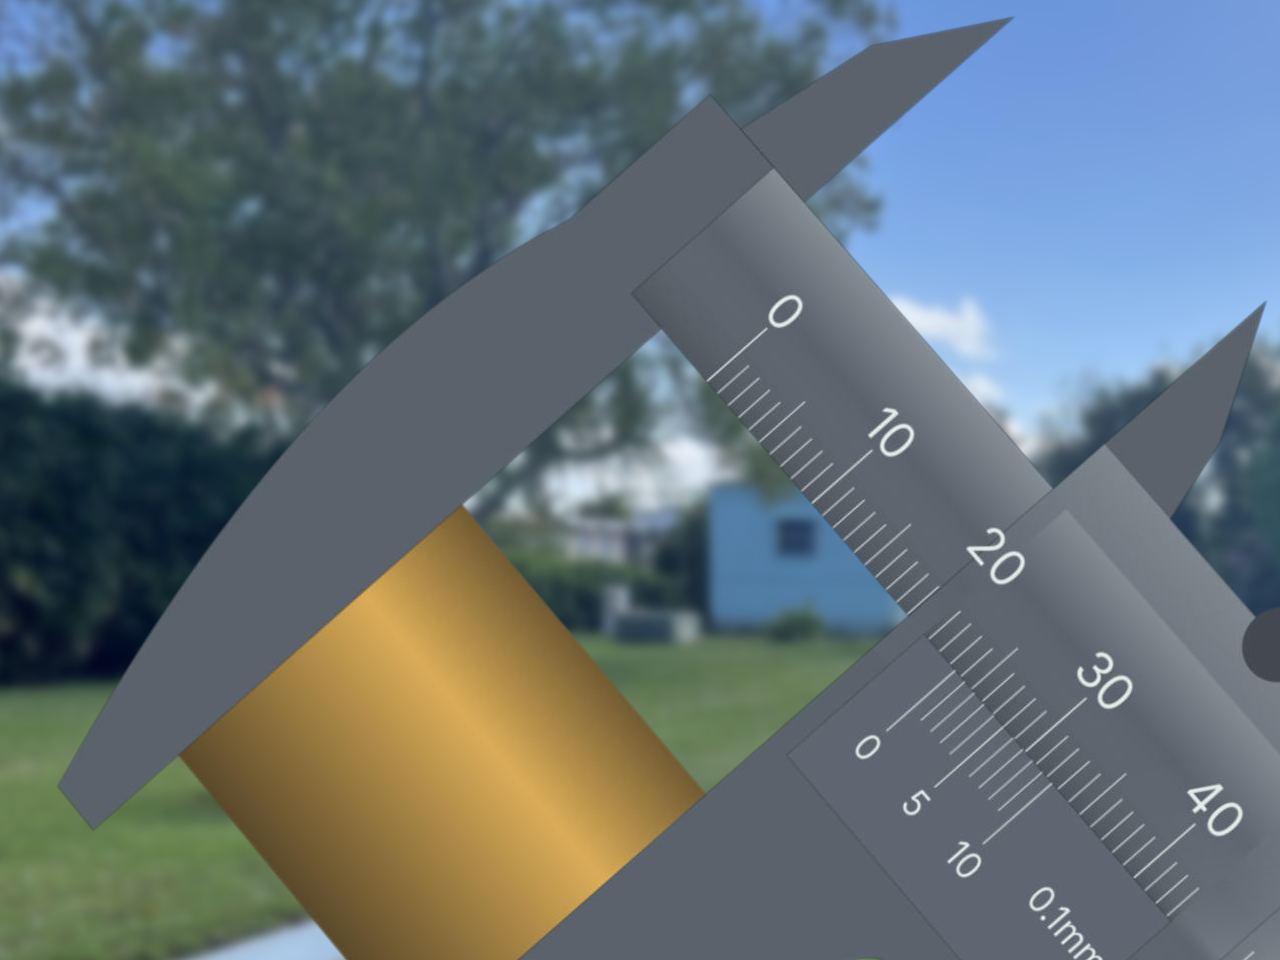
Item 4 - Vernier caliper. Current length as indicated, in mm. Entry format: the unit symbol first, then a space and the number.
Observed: mm 23.5
